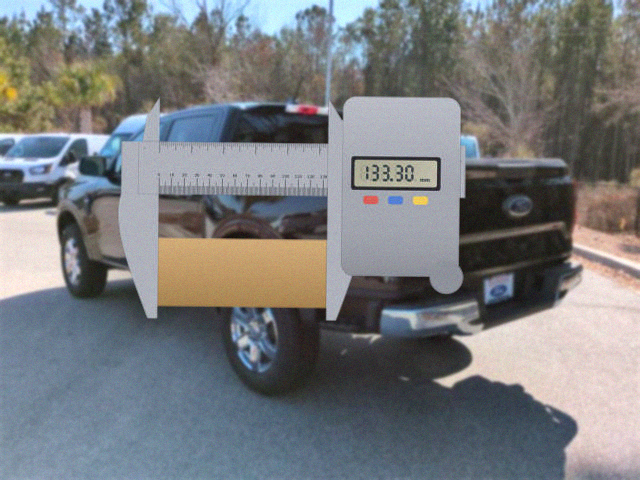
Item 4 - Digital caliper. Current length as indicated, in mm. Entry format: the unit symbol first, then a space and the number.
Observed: mm 133.30
